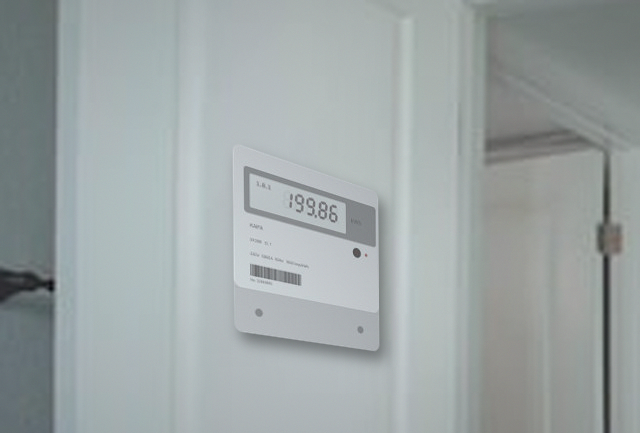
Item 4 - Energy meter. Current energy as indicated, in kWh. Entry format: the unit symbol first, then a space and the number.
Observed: kWh 199.86
